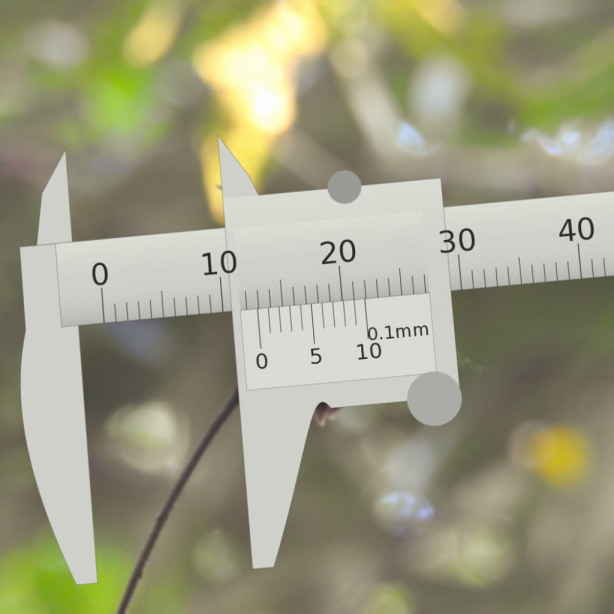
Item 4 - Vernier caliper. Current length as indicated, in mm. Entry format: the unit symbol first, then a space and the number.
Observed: mm 12.9
